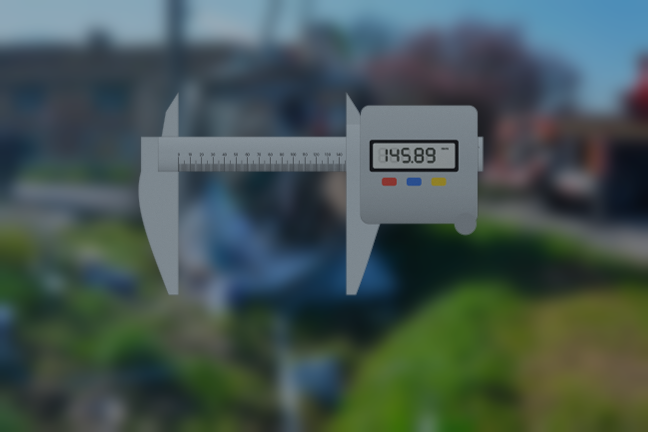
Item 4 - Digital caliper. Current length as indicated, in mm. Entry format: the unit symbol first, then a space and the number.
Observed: mm 145.89
